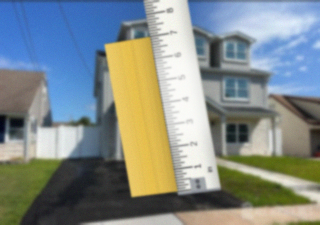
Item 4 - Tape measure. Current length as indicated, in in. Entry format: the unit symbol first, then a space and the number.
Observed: in 7
